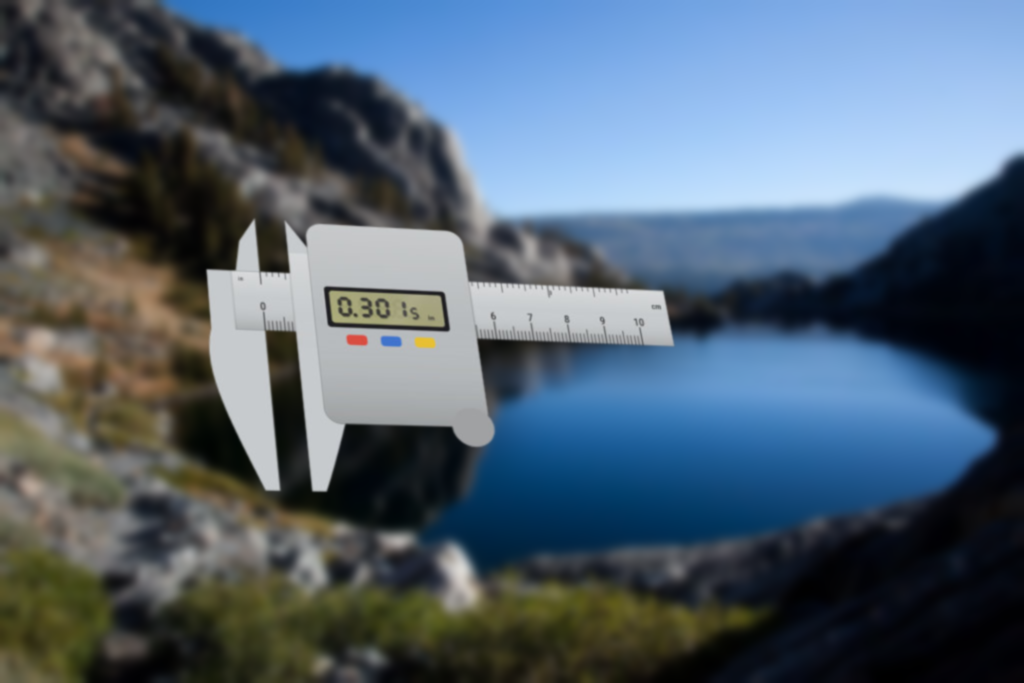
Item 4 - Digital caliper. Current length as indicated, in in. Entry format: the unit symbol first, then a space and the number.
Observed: in 0.3015
